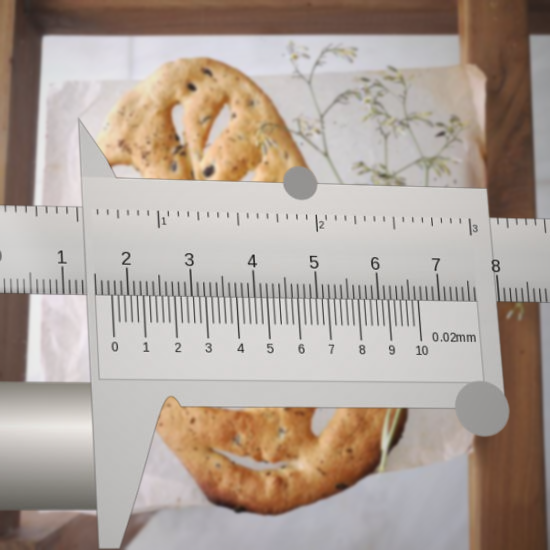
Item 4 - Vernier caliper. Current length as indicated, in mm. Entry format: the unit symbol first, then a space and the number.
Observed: mm 17.5
